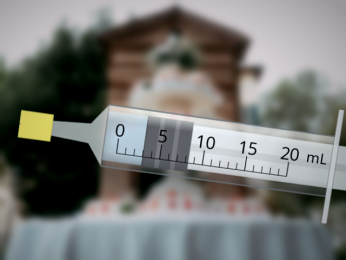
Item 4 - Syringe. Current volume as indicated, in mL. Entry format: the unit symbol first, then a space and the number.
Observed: mL 3
